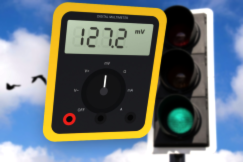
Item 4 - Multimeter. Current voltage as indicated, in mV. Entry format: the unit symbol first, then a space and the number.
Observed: mV 127.2
